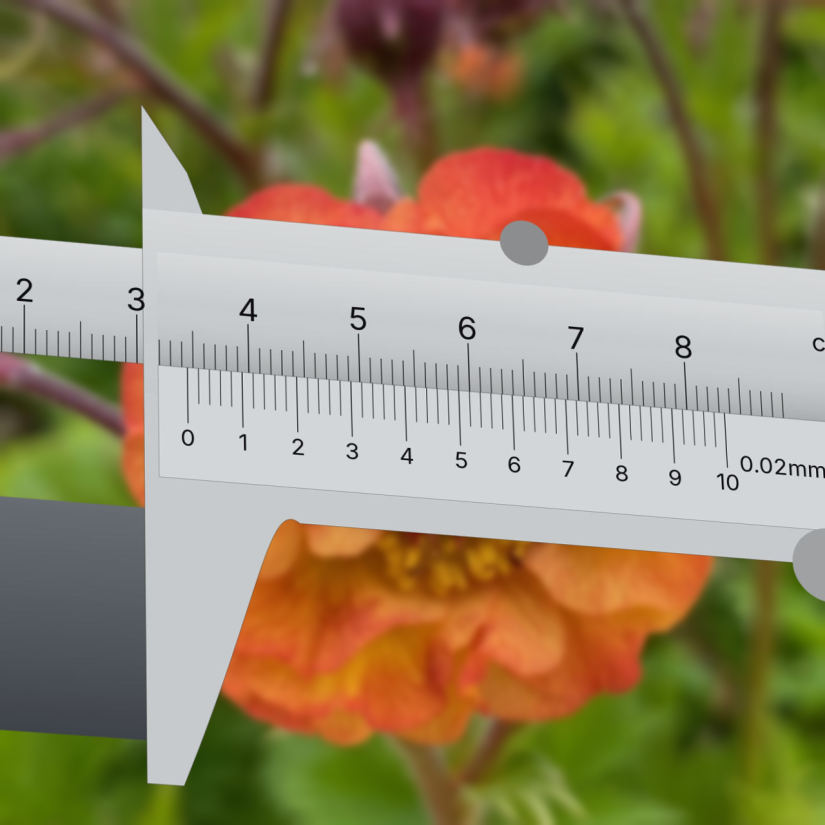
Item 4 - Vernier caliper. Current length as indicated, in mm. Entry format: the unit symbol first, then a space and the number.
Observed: mm 34.5
